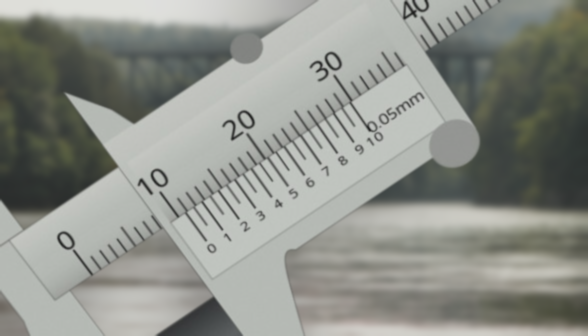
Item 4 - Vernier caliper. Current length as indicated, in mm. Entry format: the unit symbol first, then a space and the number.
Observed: mm 10.8
